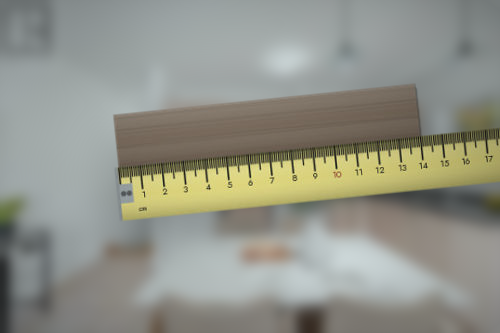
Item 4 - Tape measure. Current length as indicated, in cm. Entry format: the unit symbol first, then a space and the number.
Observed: cm 14
